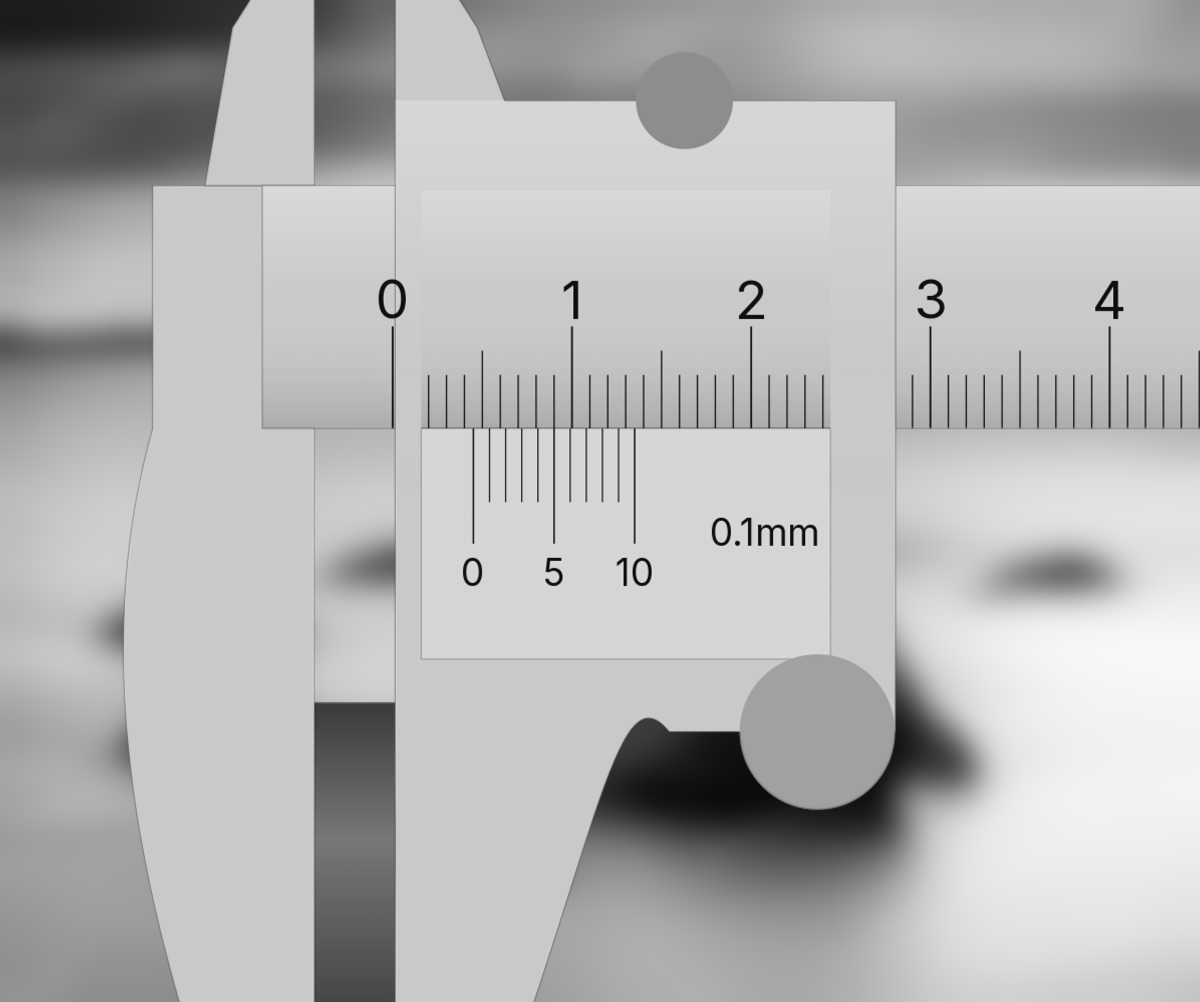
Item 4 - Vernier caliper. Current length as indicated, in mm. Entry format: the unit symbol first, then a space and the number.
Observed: mm 4.5
